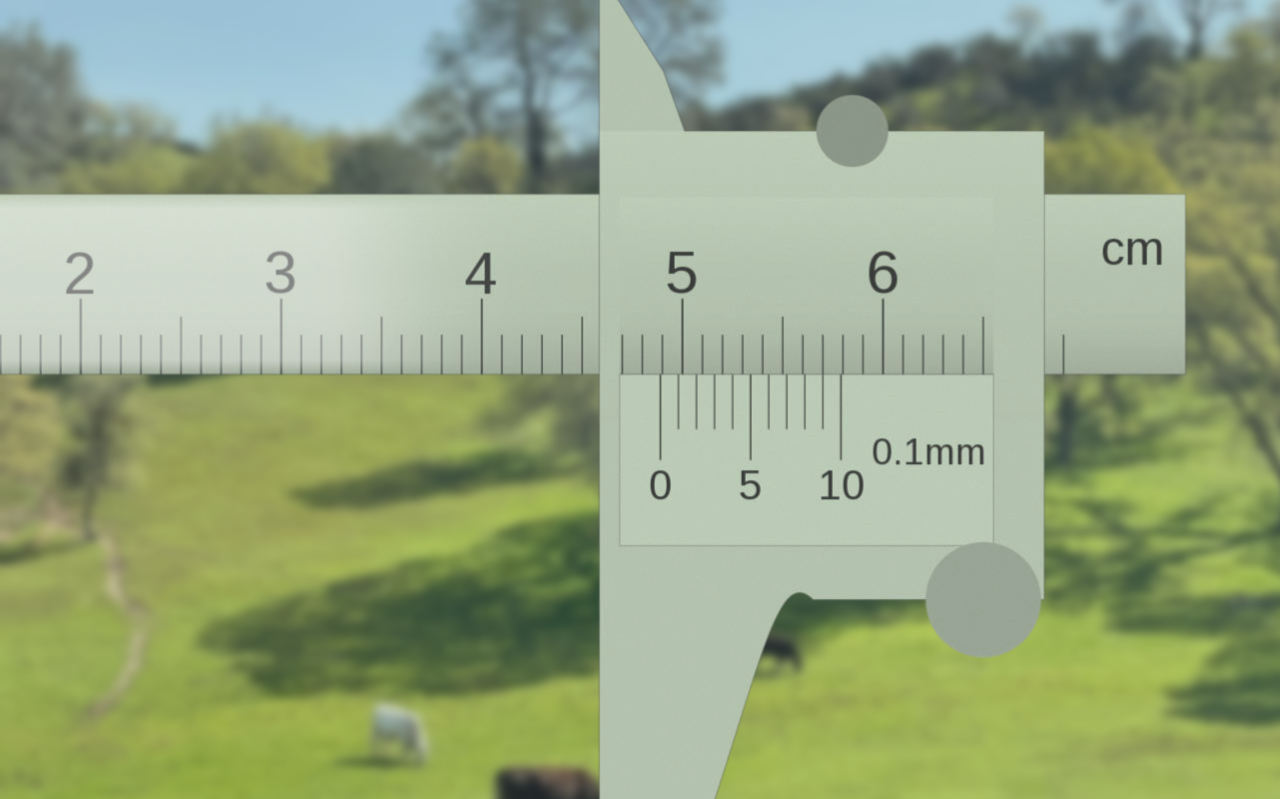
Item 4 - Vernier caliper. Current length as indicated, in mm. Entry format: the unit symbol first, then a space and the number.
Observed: mm 48.9
